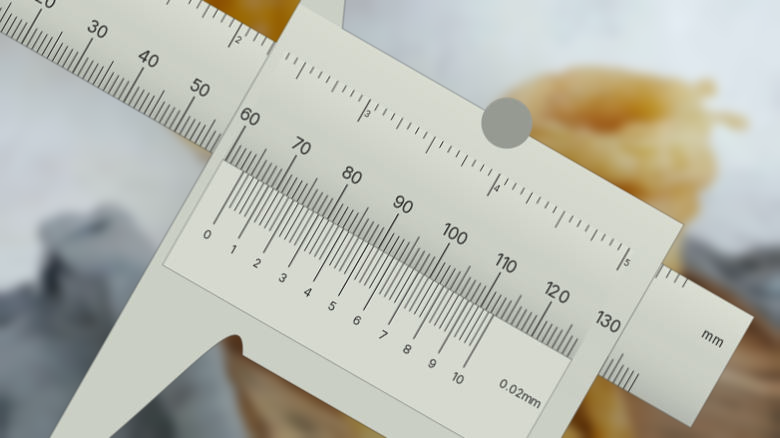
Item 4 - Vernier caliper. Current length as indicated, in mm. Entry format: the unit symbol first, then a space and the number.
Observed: mm 63.6
